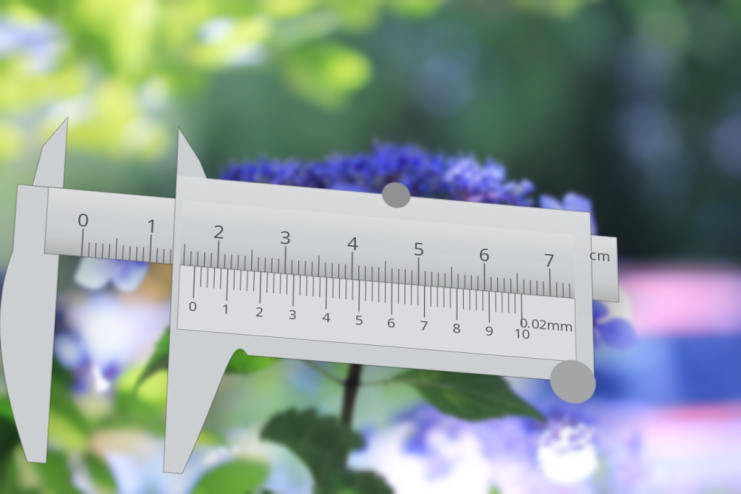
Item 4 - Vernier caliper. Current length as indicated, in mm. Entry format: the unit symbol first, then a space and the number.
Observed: mm 16.6
